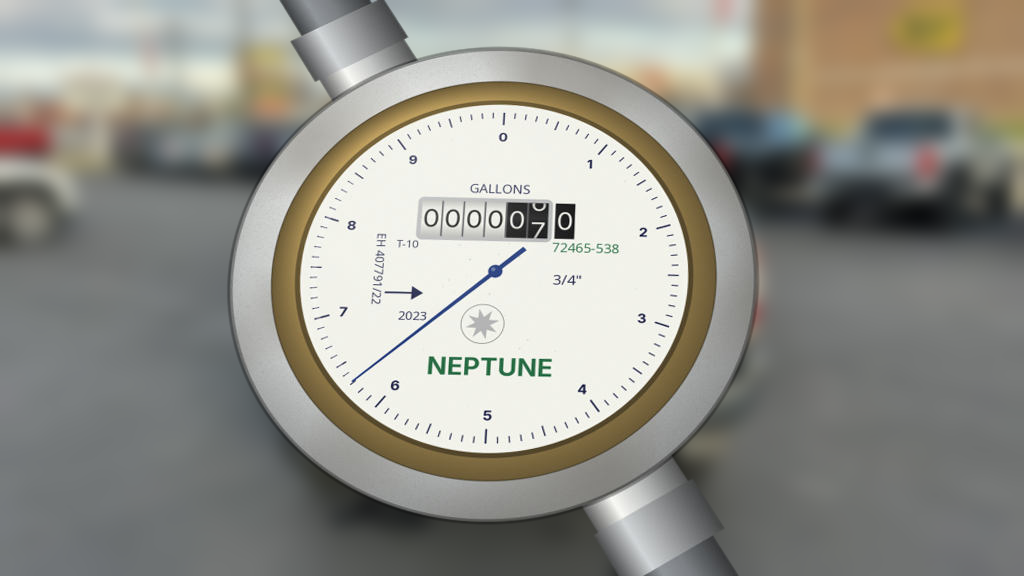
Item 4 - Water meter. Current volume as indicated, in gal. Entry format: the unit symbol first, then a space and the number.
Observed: gal 66.3
